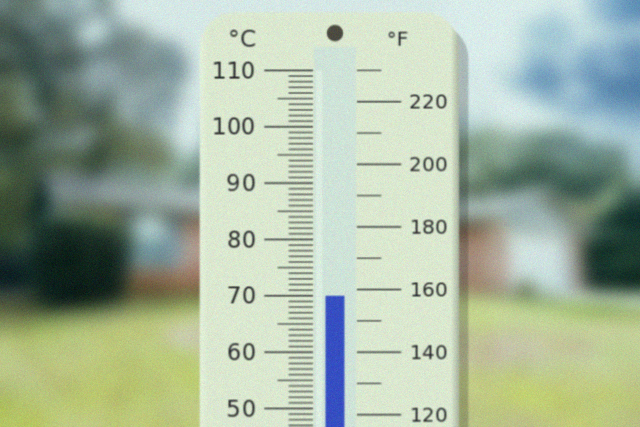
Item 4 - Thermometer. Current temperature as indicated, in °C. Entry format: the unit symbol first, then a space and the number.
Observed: °C 70
